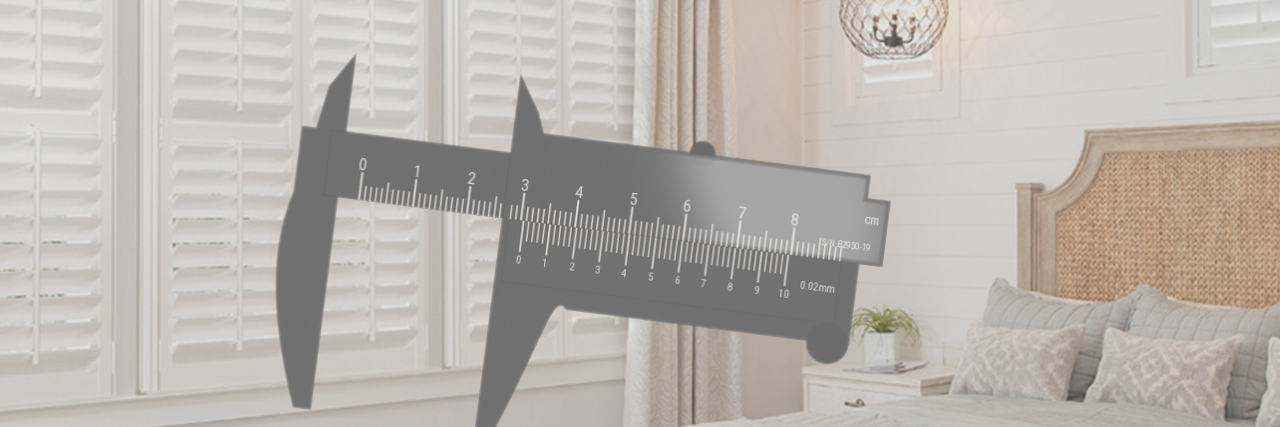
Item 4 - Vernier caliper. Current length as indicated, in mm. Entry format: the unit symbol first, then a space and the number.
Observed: mm 30.5
